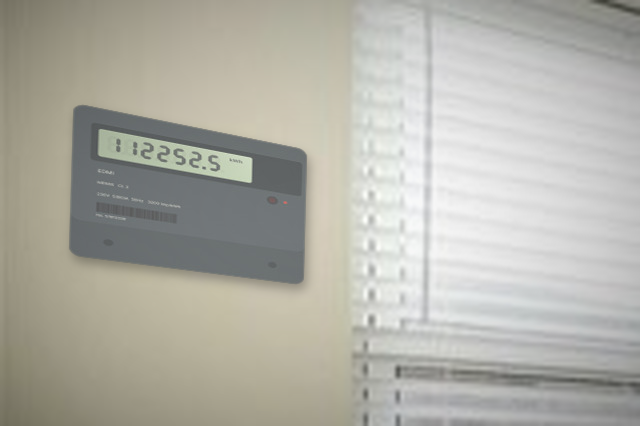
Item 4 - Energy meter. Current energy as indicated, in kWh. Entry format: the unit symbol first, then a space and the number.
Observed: kWh 112252.5
